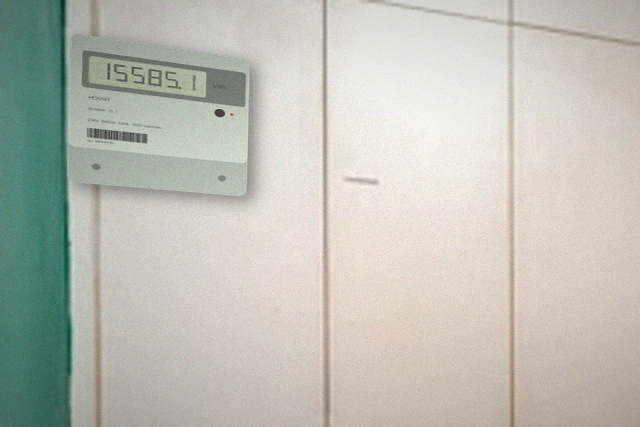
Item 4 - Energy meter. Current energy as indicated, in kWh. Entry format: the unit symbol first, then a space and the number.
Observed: kWh 15585.1
